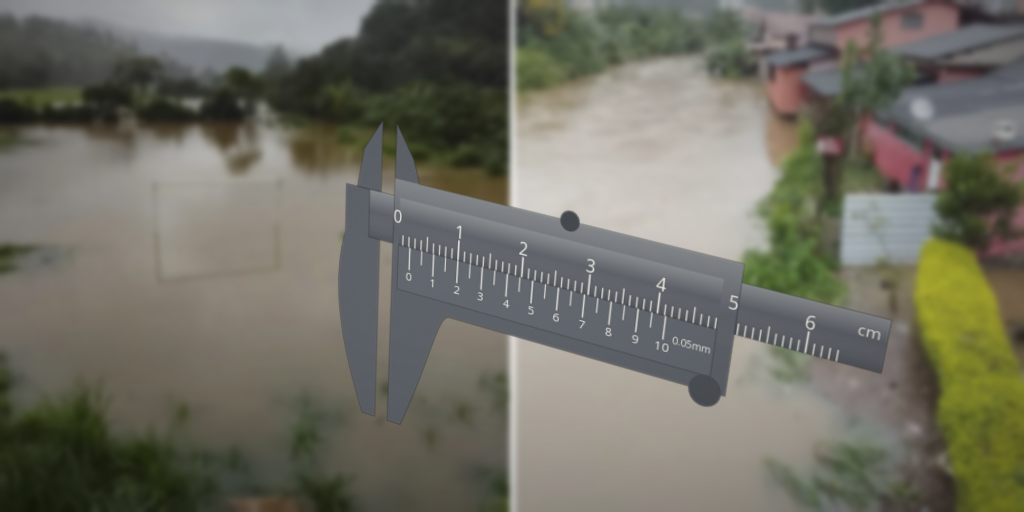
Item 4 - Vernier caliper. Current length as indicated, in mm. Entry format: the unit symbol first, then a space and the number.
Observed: mm 2.2
